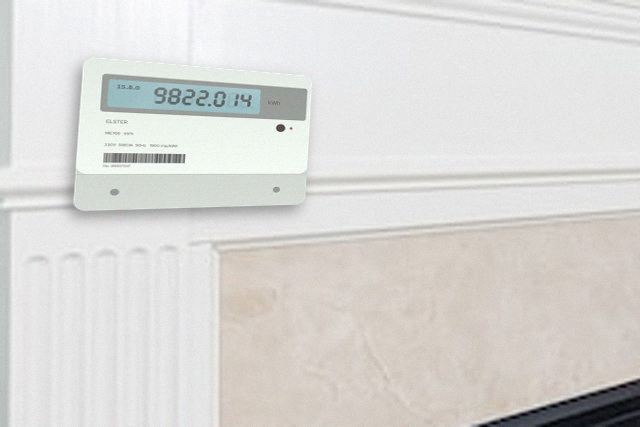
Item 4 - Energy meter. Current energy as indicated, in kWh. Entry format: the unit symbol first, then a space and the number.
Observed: kWh 9822.014
